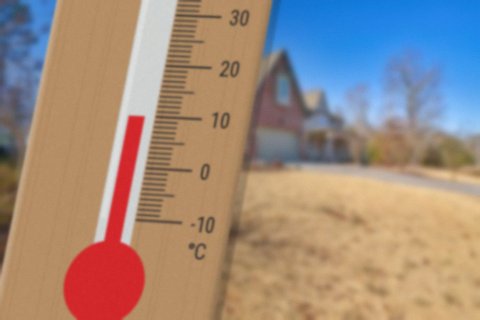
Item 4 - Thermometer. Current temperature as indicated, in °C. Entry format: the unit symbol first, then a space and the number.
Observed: °C 10
